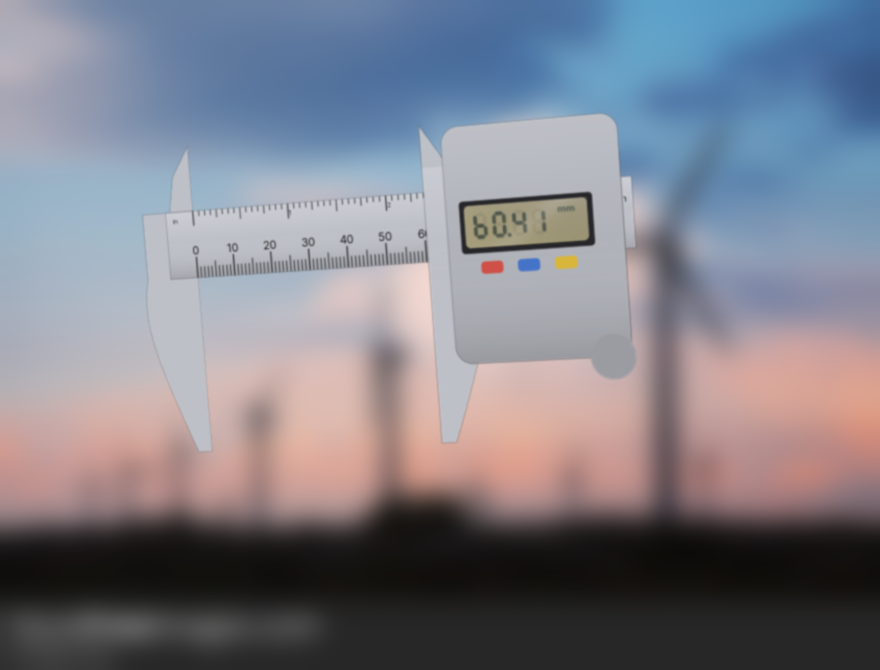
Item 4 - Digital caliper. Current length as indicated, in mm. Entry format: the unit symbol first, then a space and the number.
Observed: mm 60.41
